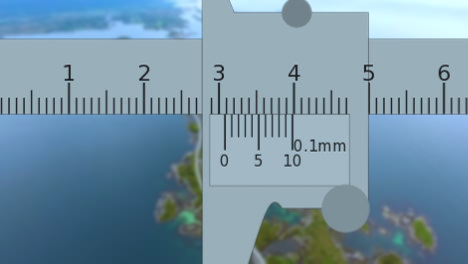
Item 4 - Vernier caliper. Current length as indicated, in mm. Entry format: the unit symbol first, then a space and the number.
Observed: mm 30.8
